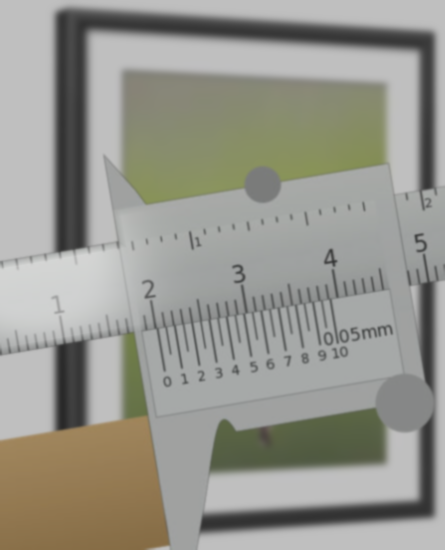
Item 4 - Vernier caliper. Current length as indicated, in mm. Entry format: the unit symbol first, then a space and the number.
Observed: mm 20.2
